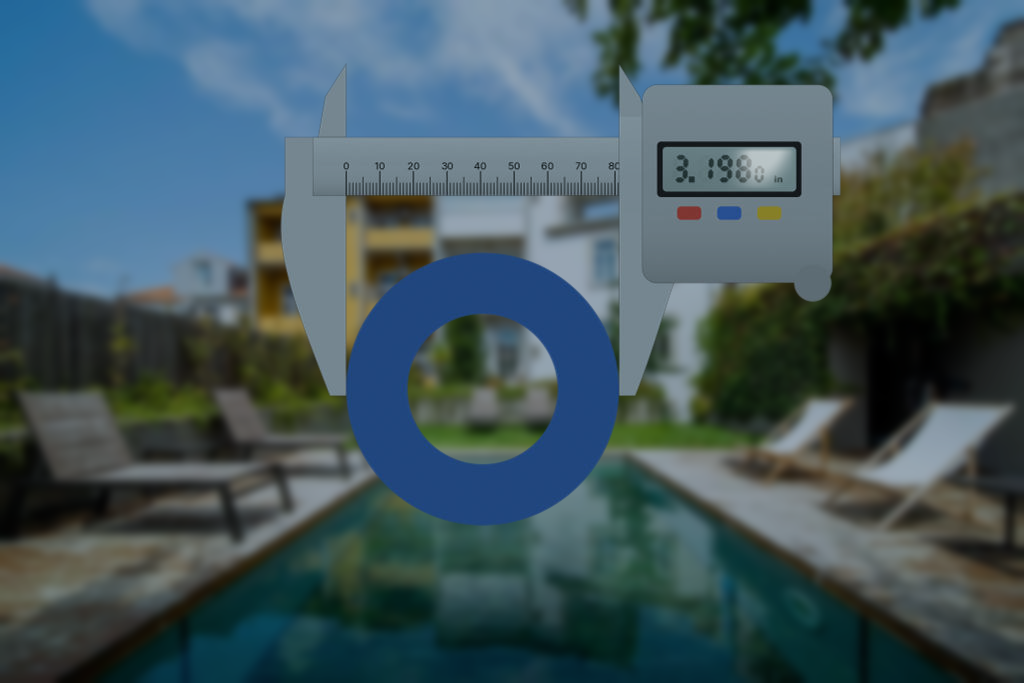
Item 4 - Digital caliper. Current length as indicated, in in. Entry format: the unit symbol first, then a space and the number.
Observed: in 3.1980
